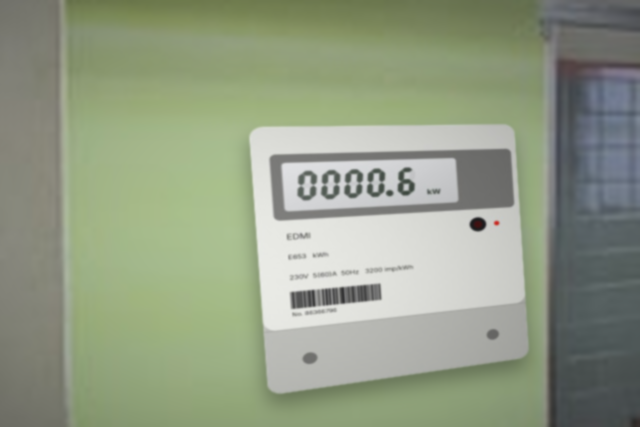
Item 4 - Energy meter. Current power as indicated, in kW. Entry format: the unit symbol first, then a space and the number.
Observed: kW 0.6
